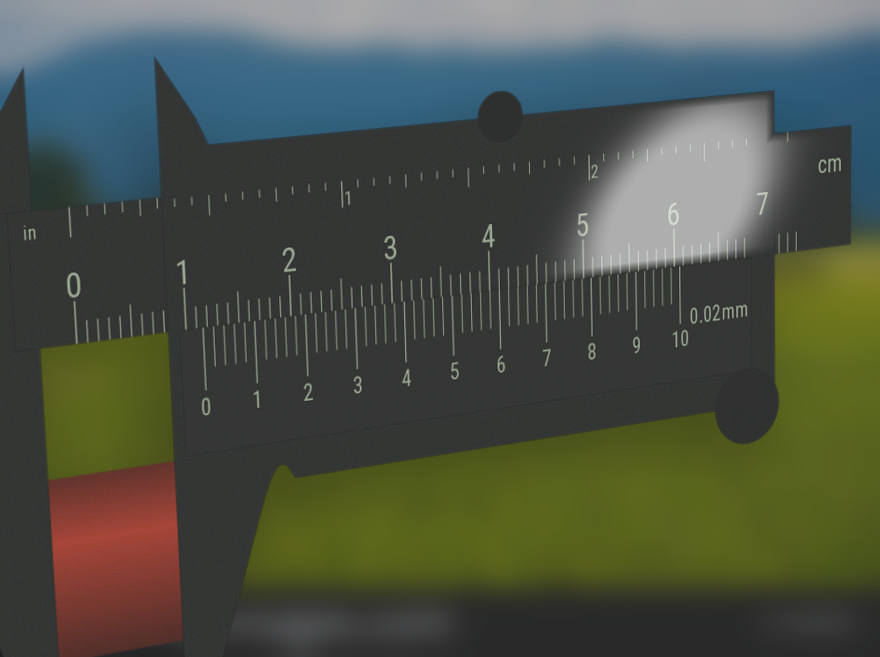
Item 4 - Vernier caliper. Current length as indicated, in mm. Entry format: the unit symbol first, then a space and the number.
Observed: mm 11.6
